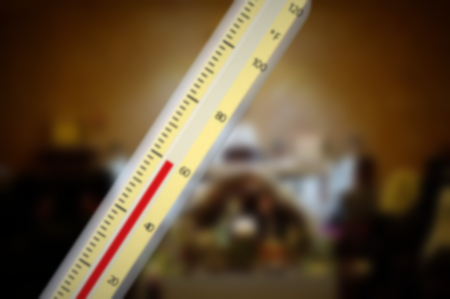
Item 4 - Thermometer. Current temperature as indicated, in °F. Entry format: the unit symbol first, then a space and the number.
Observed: °F 60
